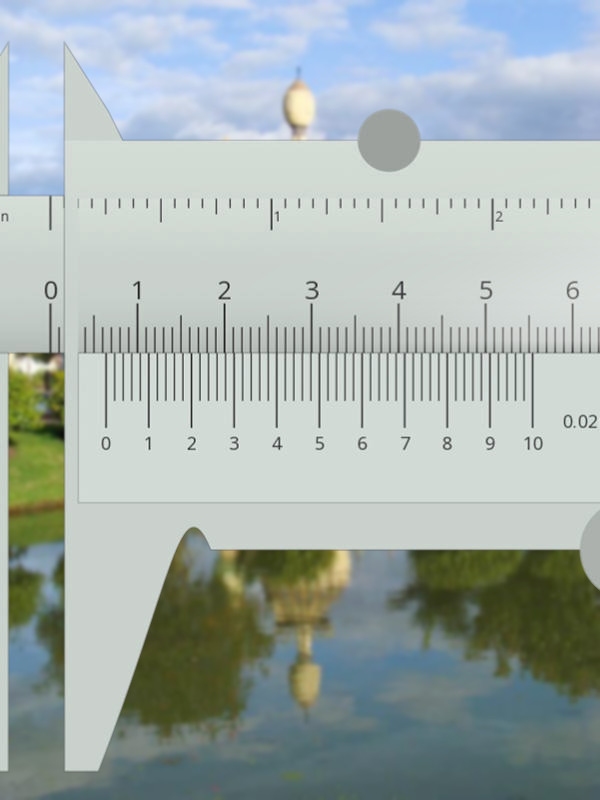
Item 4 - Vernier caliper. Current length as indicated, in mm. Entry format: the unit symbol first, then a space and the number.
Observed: mm 6.4
